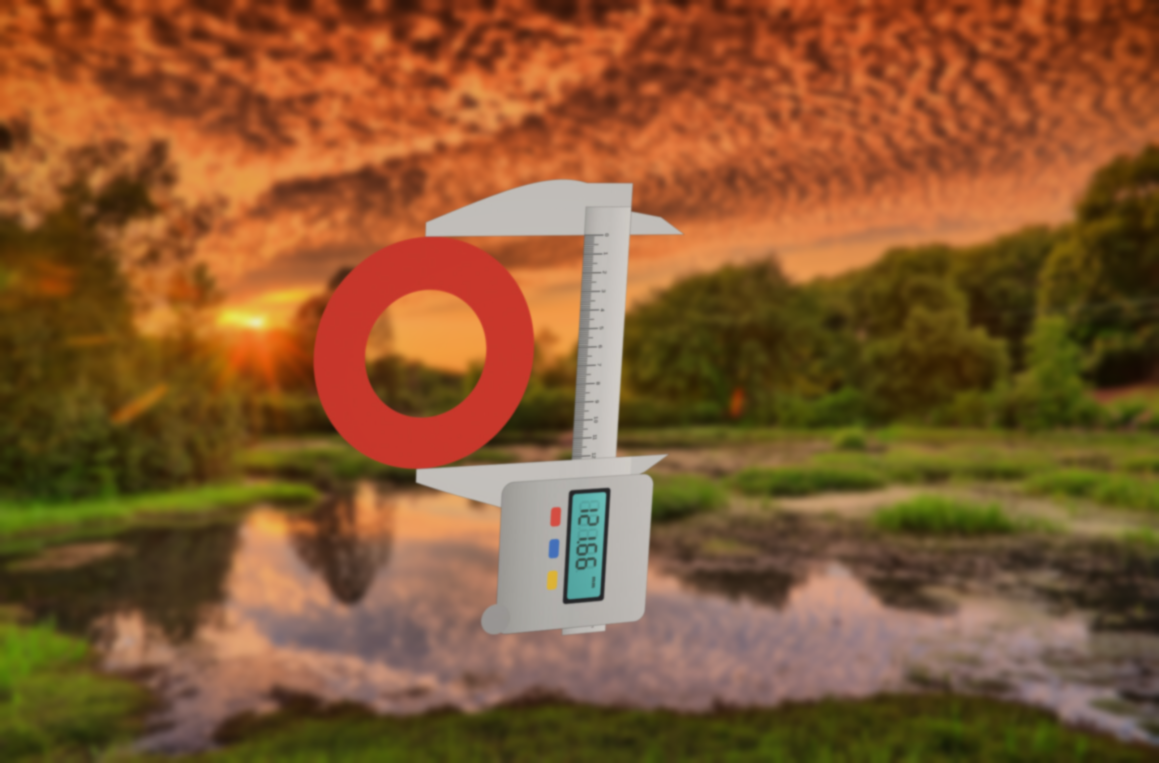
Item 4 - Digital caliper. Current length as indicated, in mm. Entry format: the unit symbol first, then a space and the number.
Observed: mm 121.66
